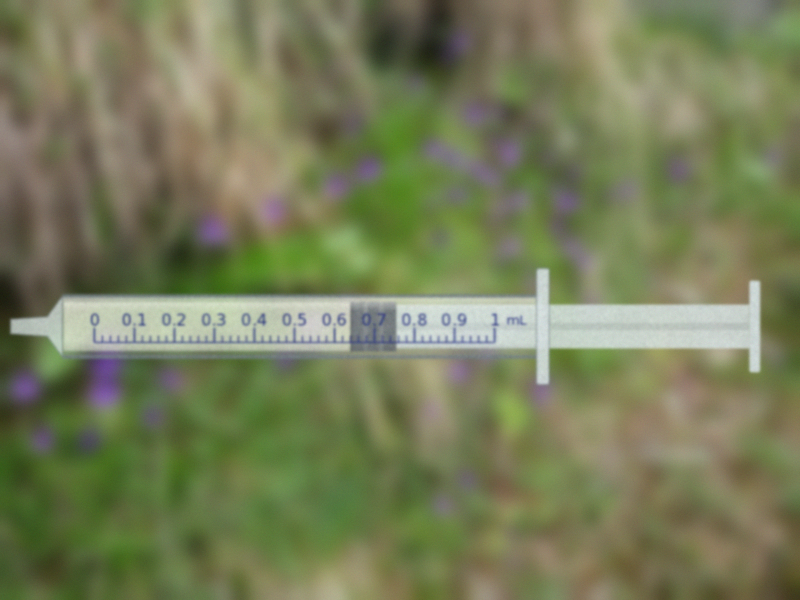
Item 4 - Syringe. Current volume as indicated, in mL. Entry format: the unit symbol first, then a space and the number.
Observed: mL 0.64
